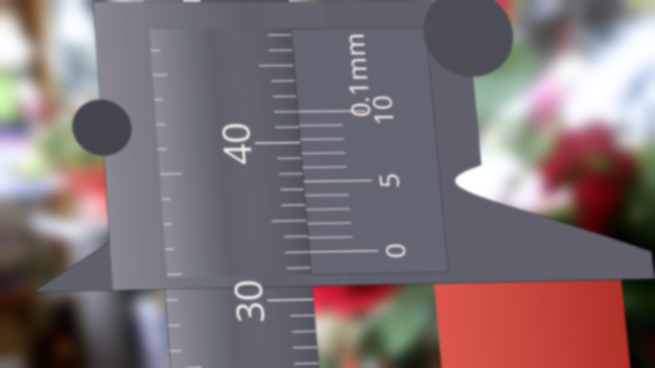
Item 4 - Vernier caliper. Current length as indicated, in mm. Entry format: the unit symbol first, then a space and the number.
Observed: mm 33.0
